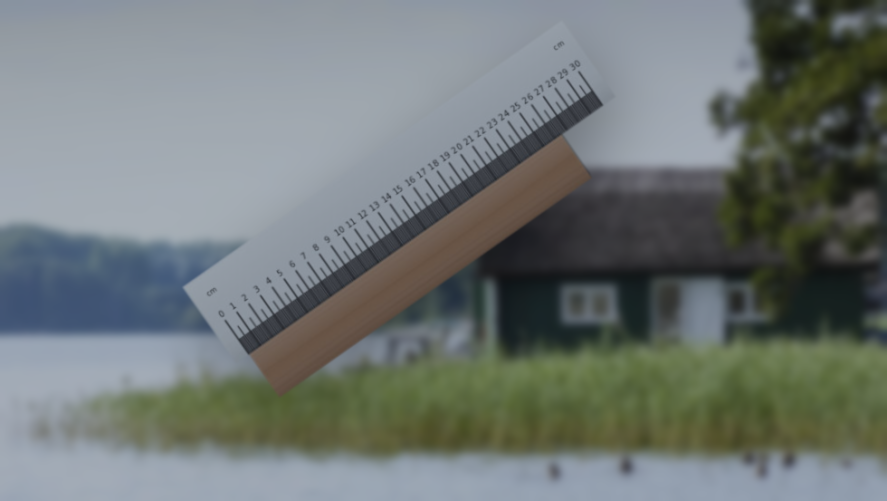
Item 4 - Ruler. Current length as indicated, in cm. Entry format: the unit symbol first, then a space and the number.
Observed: cm 26.5
